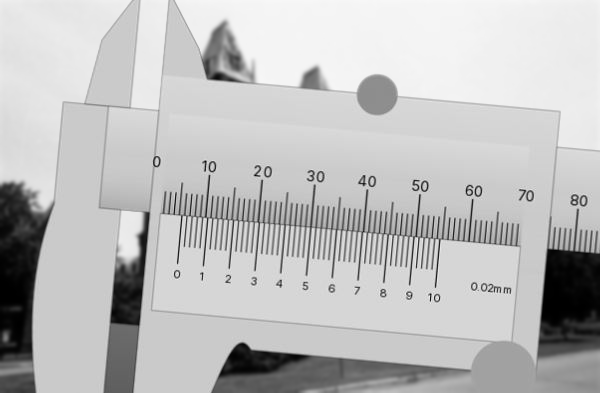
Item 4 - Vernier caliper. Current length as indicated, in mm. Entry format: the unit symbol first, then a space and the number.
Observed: mm 5.5
